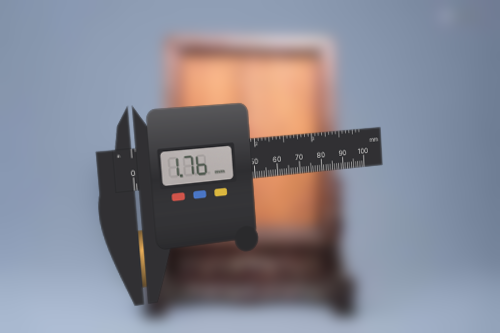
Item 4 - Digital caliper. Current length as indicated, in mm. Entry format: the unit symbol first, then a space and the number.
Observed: mm 1.76
